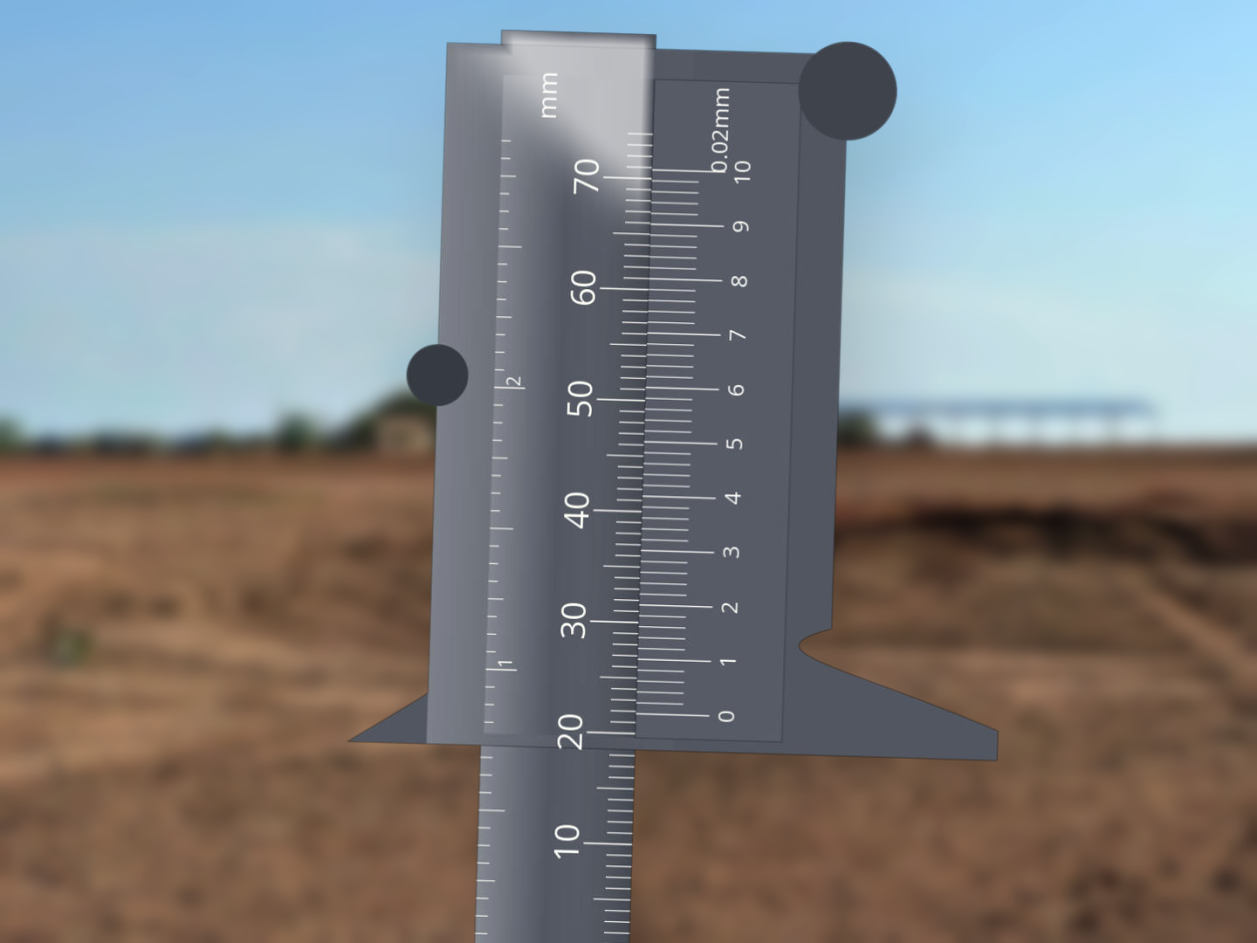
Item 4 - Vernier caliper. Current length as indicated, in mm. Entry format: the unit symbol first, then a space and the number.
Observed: mm 21.8
